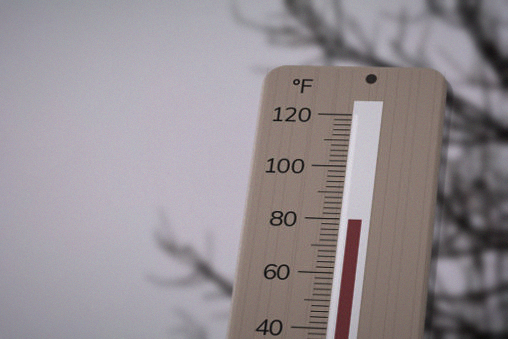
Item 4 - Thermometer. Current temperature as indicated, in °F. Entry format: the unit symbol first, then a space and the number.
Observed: °F 80
